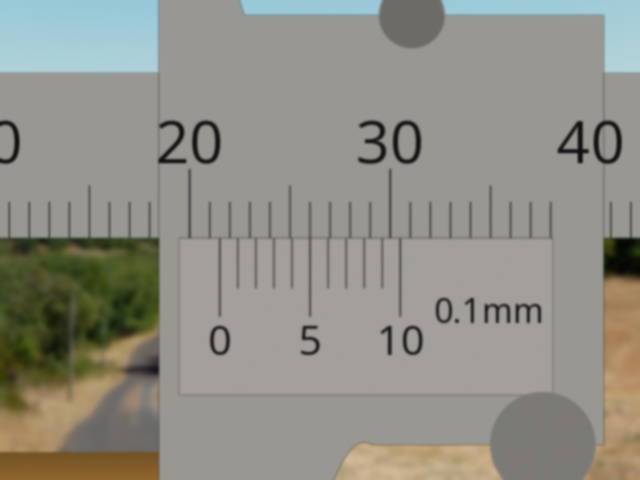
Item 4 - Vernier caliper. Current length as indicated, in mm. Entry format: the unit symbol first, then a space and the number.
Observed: mm 21.5
